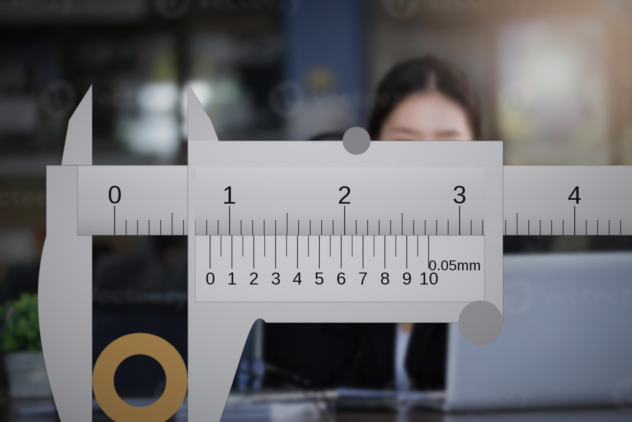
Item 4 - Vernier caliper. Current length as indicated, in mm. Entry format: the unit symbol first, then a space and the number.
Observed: mm 8.3
